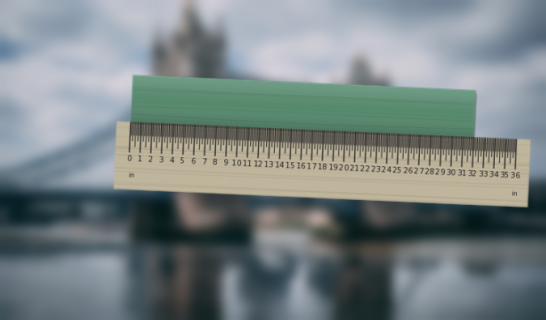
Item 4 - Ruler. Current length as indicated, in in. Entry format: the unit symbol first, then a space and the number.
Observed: in 32
